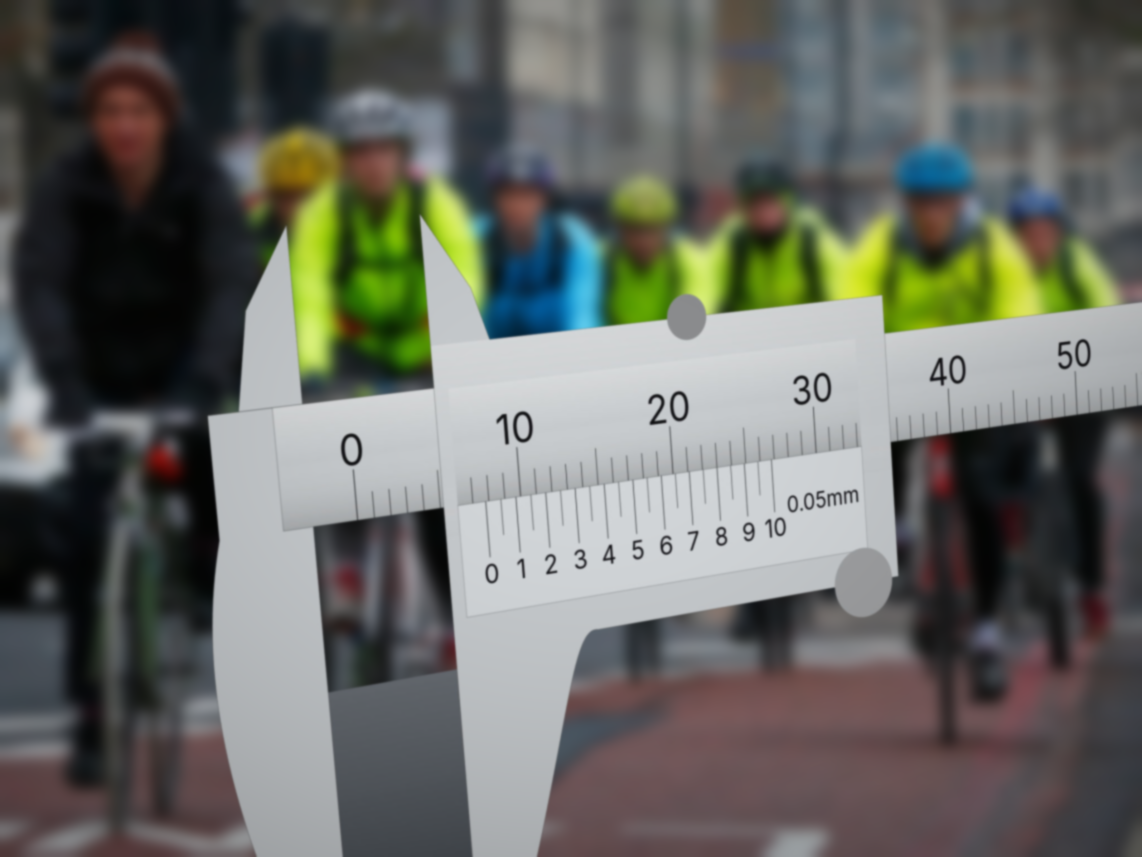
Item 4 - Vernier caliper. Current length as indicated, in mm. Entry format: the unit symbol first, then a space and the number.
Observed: mm 7.8
